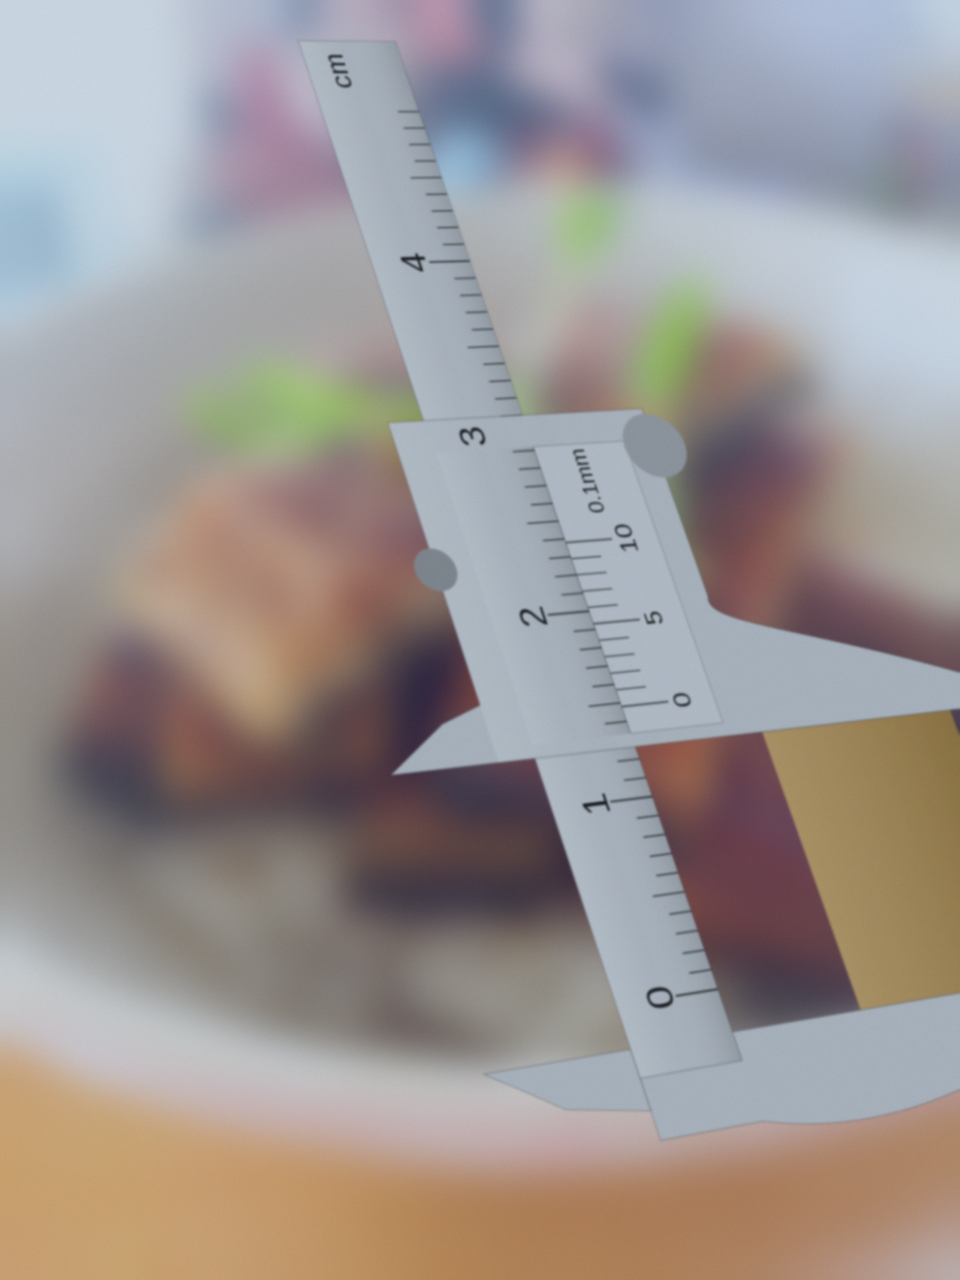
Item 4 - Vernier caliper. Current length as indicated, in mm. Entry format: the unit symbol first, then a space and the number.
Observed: mm 14.8
